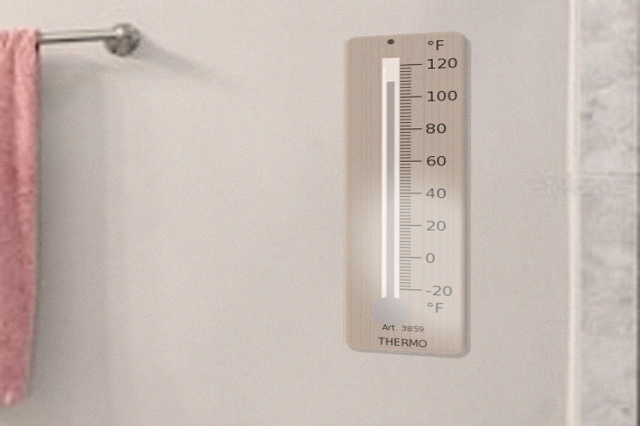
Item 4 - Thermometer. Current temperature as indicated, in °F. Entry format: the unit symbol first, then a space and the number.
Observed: °F 110
